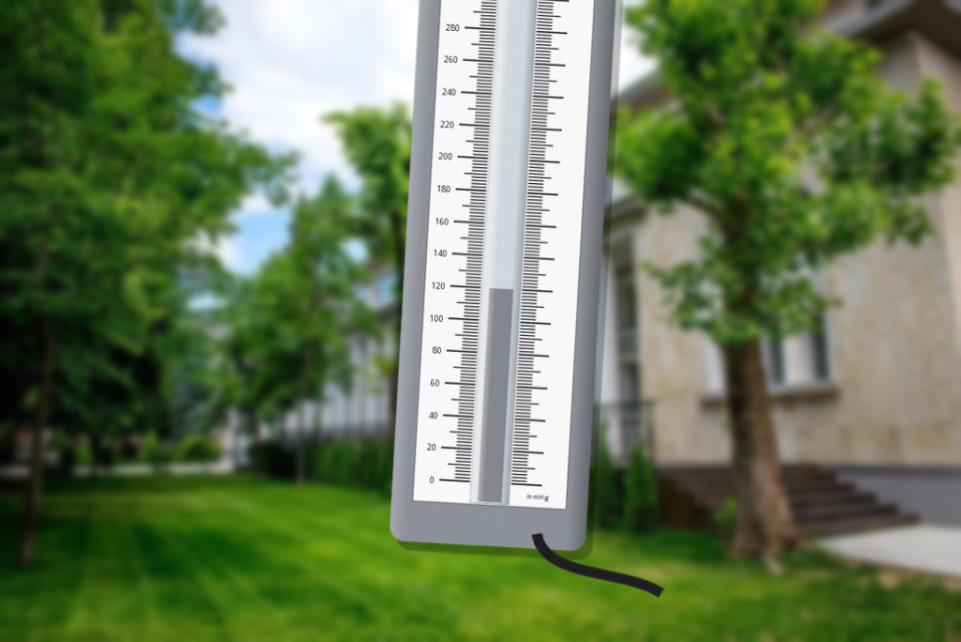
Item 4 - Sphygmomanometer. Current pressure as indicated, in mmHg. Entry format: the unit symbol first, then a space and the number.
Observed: mmHg 120
